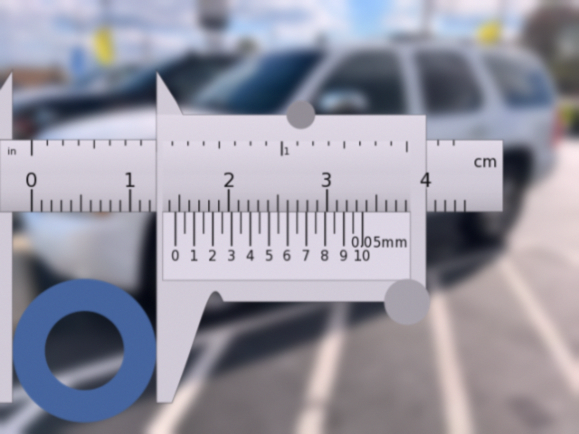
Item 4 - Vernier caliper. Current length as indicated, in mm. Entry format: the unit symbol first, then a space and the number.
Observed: mm 14.6
